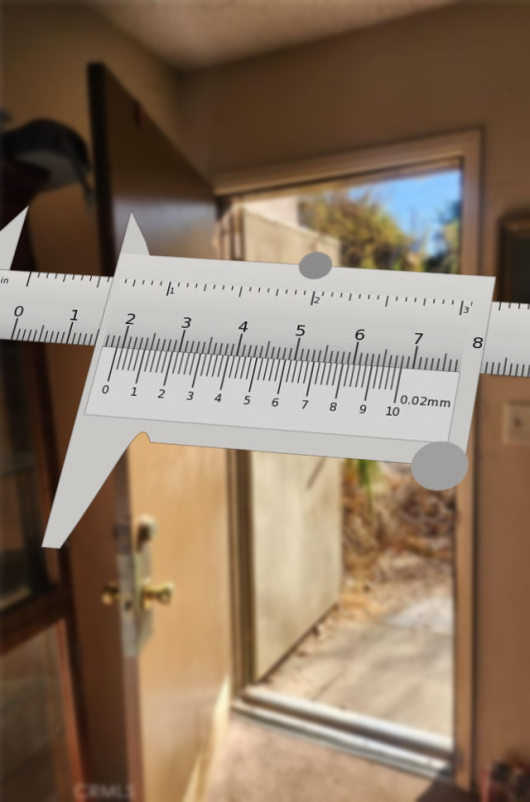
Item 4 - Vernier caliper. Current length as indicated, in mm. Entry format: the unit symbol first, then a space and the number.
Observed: mm 19.0
